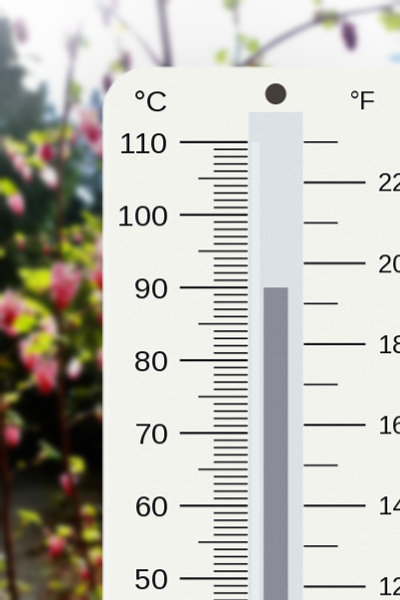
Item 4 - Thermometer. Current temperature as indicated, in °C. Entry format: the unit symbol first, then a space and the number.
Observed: °C 90
